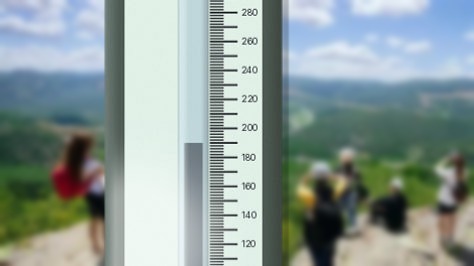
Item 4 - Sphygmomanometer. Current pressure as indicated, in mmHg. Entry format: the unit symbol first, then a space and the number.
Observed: mmHg 190
